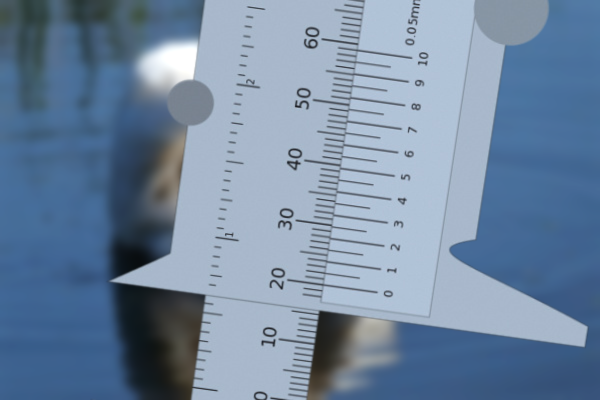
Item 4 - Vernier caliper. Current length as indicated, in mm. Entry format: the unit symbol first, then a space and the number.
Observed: mm 20.0
